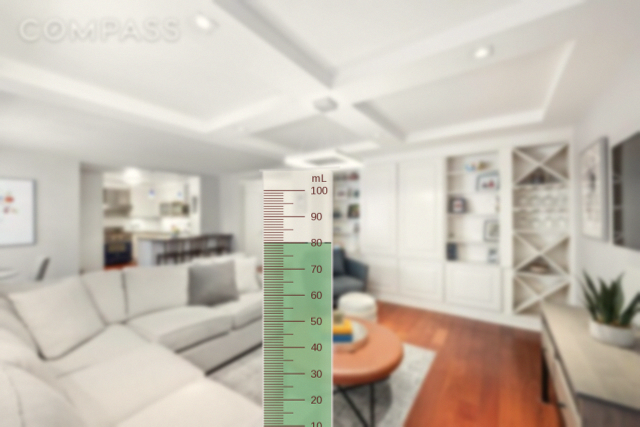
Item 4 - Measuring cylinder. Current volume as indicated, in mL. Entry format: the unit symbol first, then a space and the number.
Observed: mL 80
